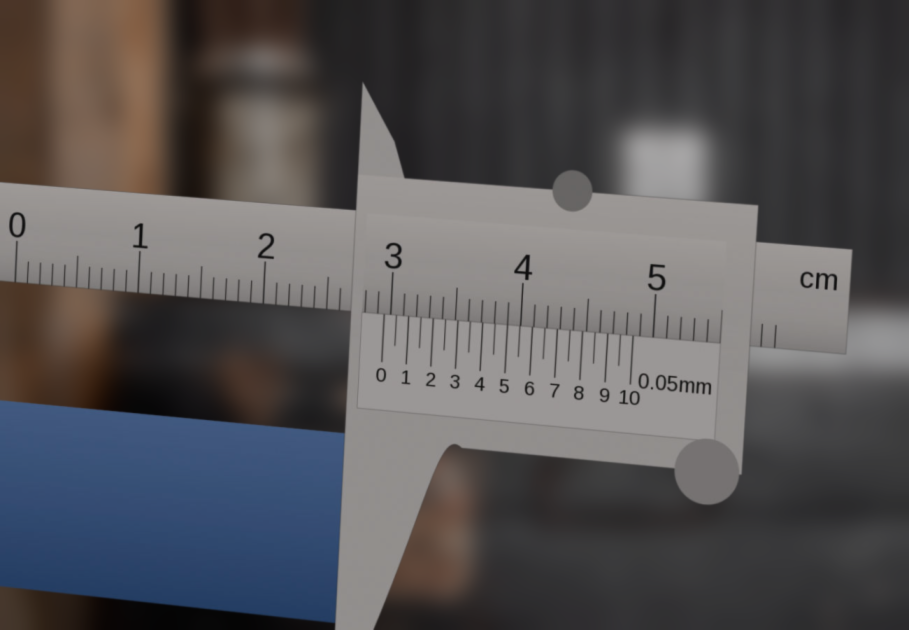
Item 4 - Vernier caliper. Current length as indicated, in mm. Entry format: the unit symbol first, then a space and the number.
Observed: mm 29.5
